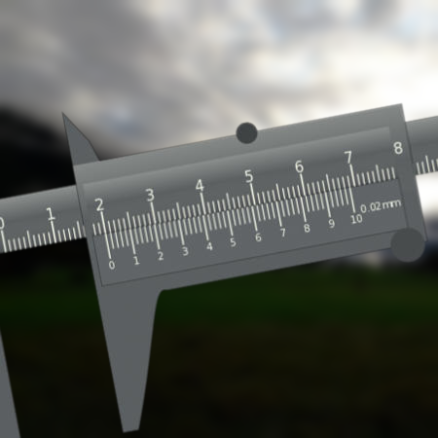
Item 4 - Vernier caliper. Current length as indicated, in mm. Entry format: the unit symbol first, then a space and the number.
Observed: mm 20.0
